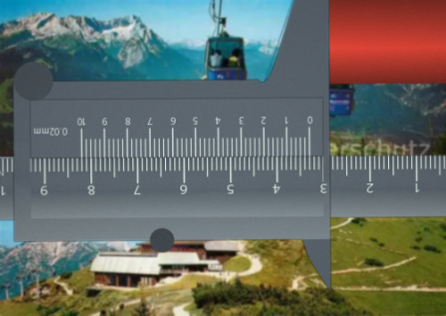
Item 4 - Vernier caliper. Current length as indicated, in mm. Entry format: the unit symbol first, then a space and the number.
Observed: mm 33.0
